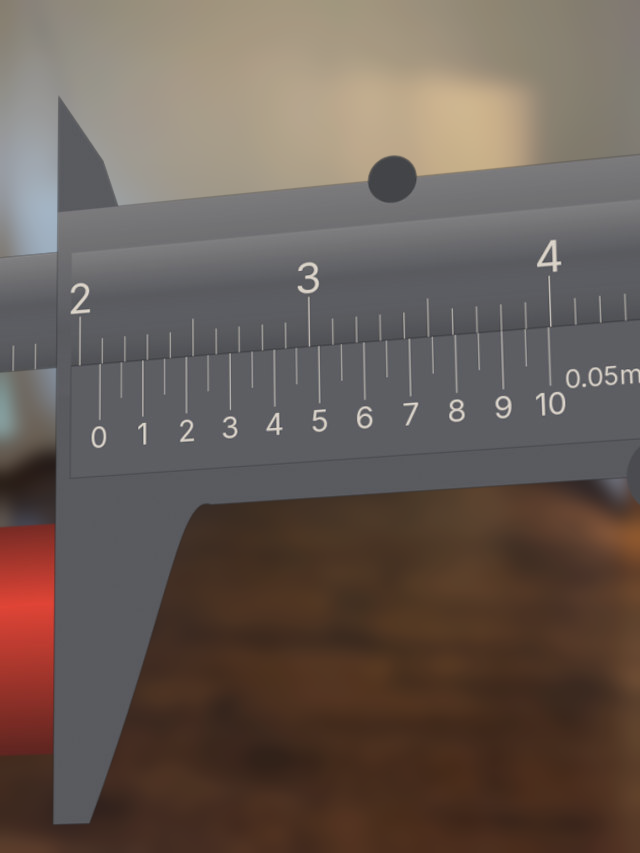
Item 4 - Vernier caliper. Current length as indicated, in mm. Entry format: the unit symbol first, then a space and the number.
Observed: mm 20.9
